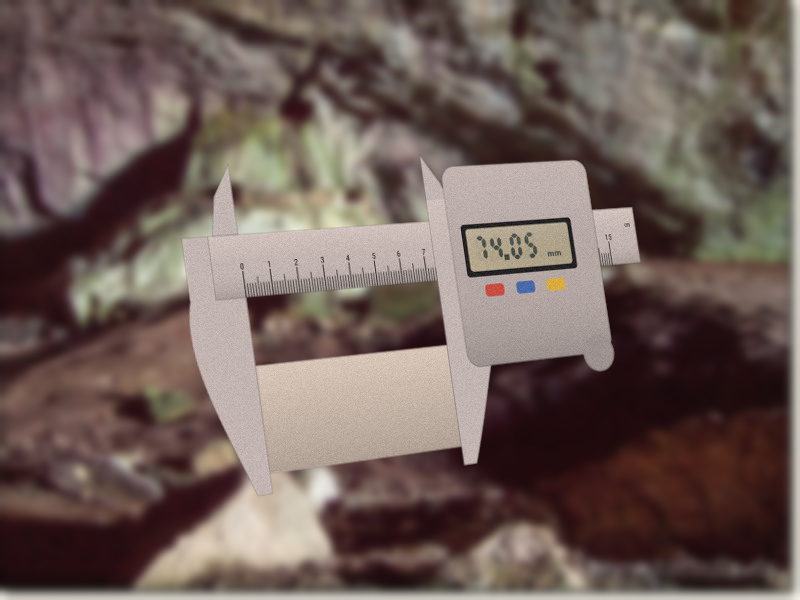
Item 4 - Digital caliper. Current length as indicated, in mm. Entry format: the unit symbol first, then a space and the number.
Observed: mm 74.05
